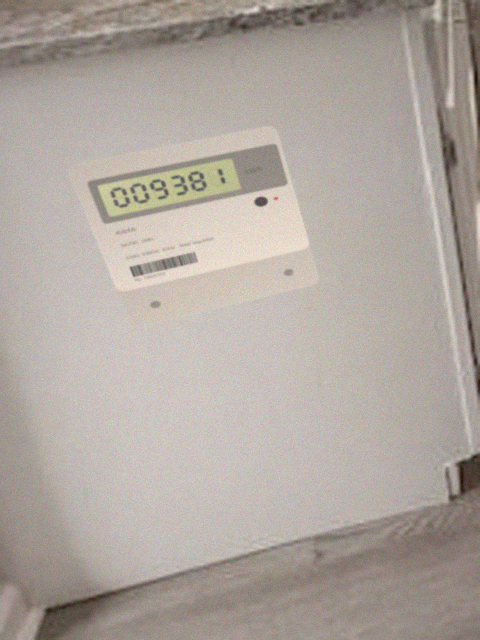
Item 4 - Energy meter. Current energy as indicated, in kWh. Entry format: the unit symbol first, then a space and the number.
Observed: kWh 9381
